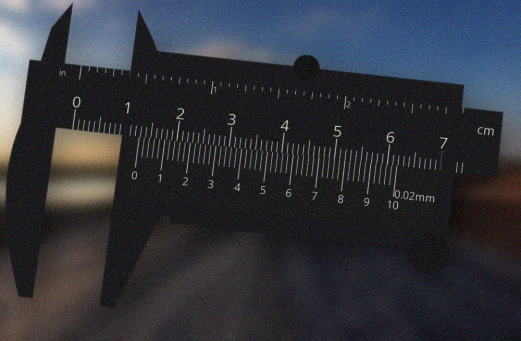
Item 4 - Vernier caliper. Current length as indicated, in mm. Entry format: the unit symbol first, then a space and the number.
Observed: mm 12.8
